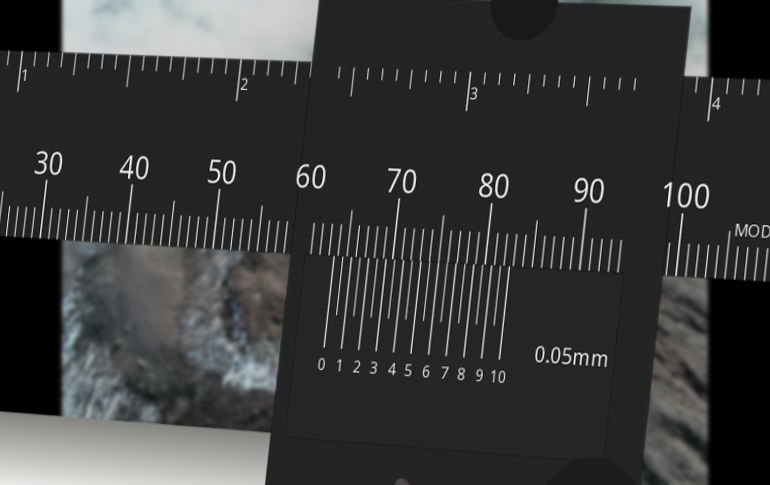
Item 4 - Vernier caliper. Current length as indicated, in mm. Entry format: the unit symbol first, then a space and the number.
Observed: mm 63.6
